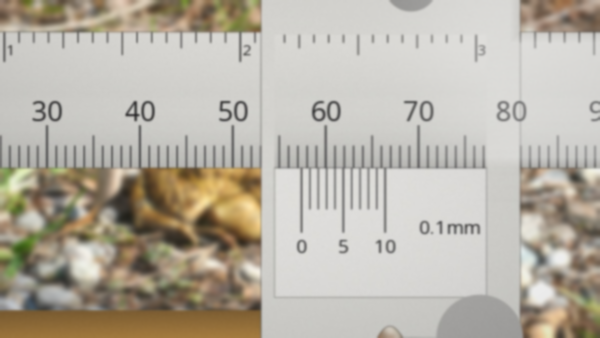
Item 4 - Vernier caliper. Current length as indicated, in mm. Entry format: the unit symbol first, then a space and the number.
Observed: mm 57.4
